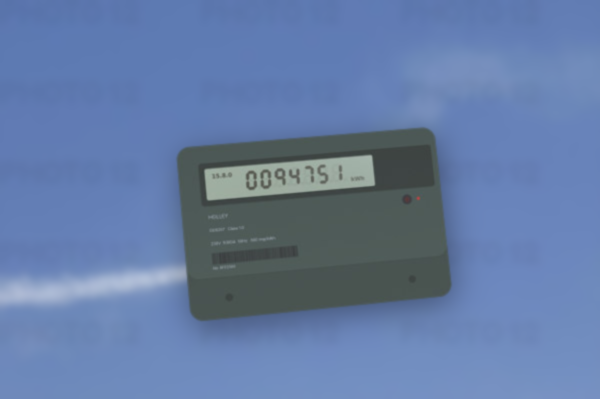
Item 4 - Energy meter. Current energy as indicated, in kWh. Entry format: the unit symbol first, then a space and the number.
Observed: kWh 94751
